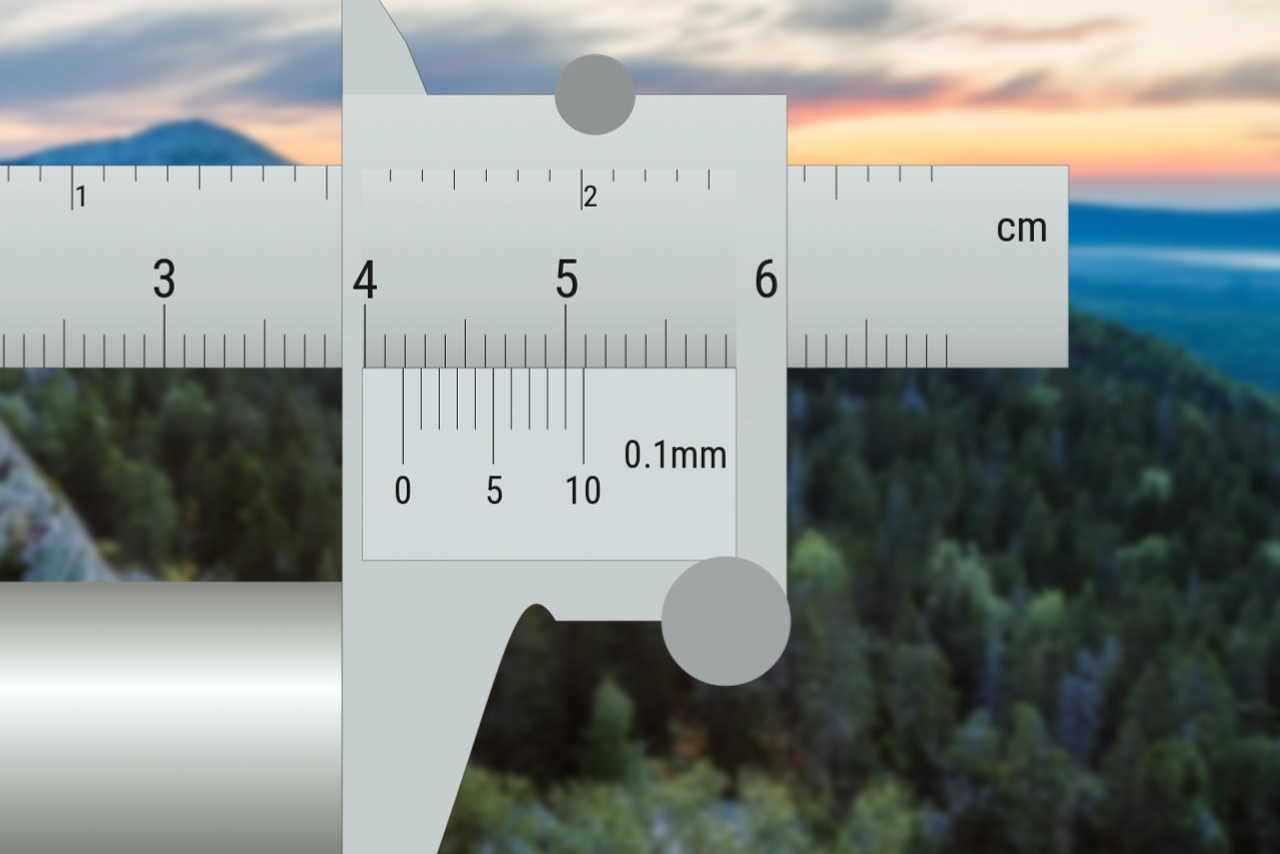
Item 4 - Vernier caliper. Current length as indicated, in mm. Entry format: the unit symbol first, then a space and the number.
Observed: mm 41.9
